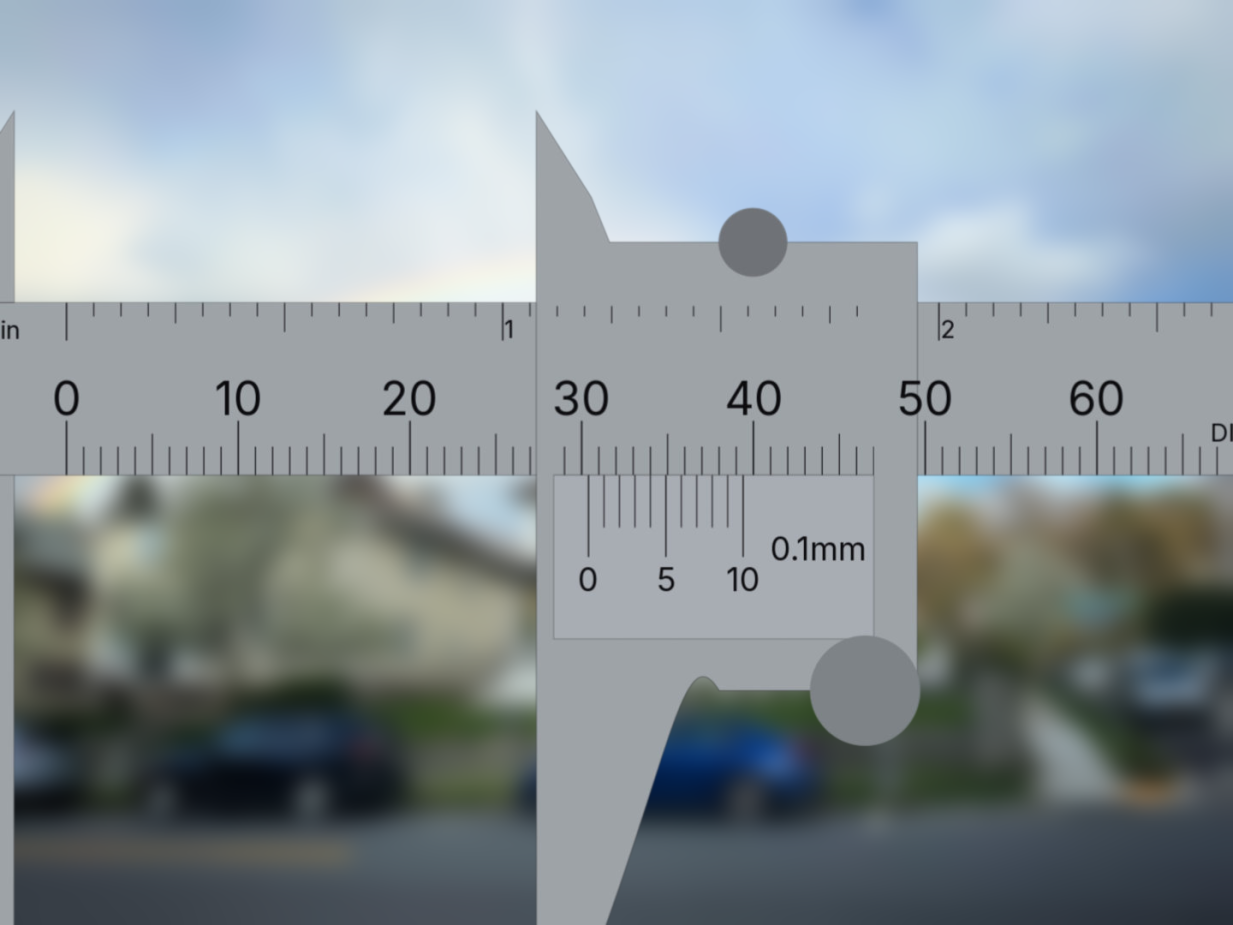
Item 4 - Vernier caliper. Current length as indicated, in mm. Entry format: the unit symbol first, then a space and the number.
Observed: mm 30.4
